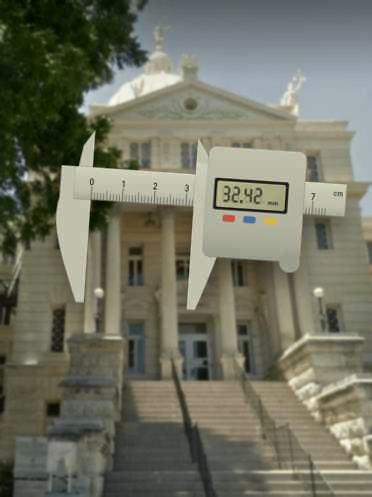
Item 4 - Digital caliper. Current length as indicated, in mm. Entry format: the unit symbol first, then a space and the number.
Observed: mm 32.42
